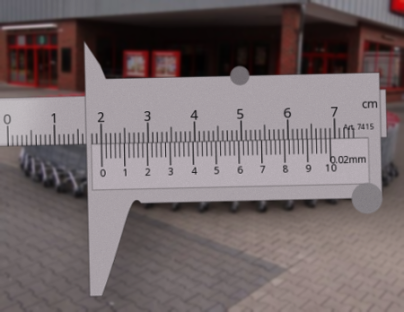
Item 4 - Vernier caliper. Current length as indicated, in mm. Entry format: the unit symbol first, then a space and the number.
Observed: mm 20.0
